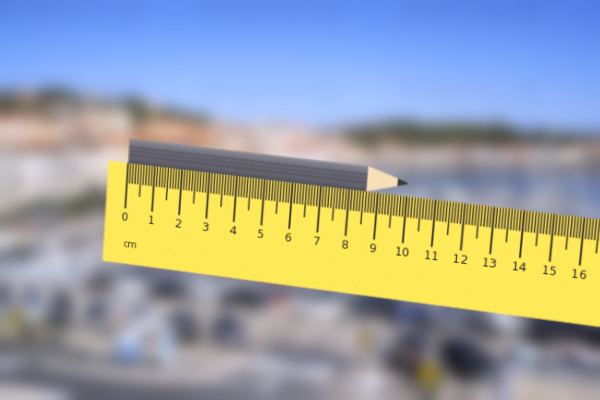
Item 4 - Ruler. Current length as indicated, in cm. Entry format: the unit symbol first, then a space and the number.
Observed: cm 10
